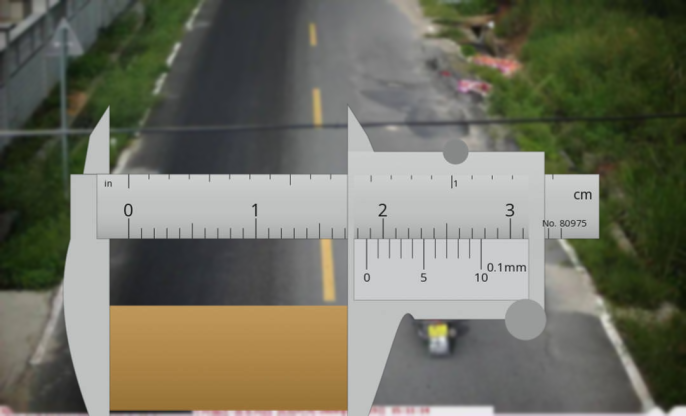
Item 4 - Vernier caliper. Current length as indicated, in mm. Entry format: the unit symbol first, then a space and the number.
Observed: mm 18.7
